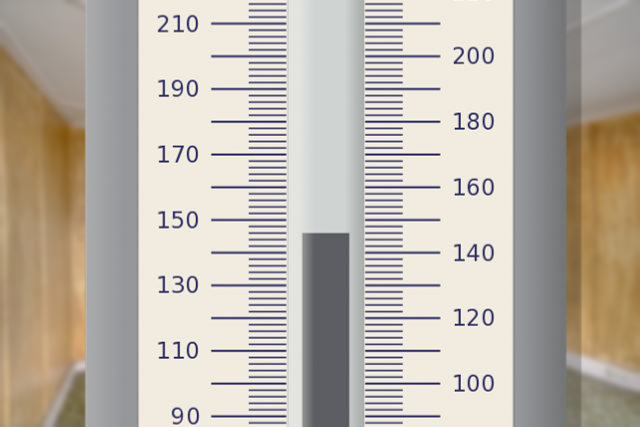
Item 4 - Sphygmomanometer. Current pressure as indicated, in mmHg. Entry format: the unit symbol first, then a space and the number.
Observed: mmHg 146
